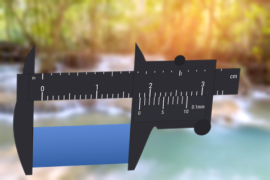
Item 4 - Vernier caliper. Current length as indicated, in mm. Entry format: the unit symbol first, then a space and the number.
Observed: mm 18.2
